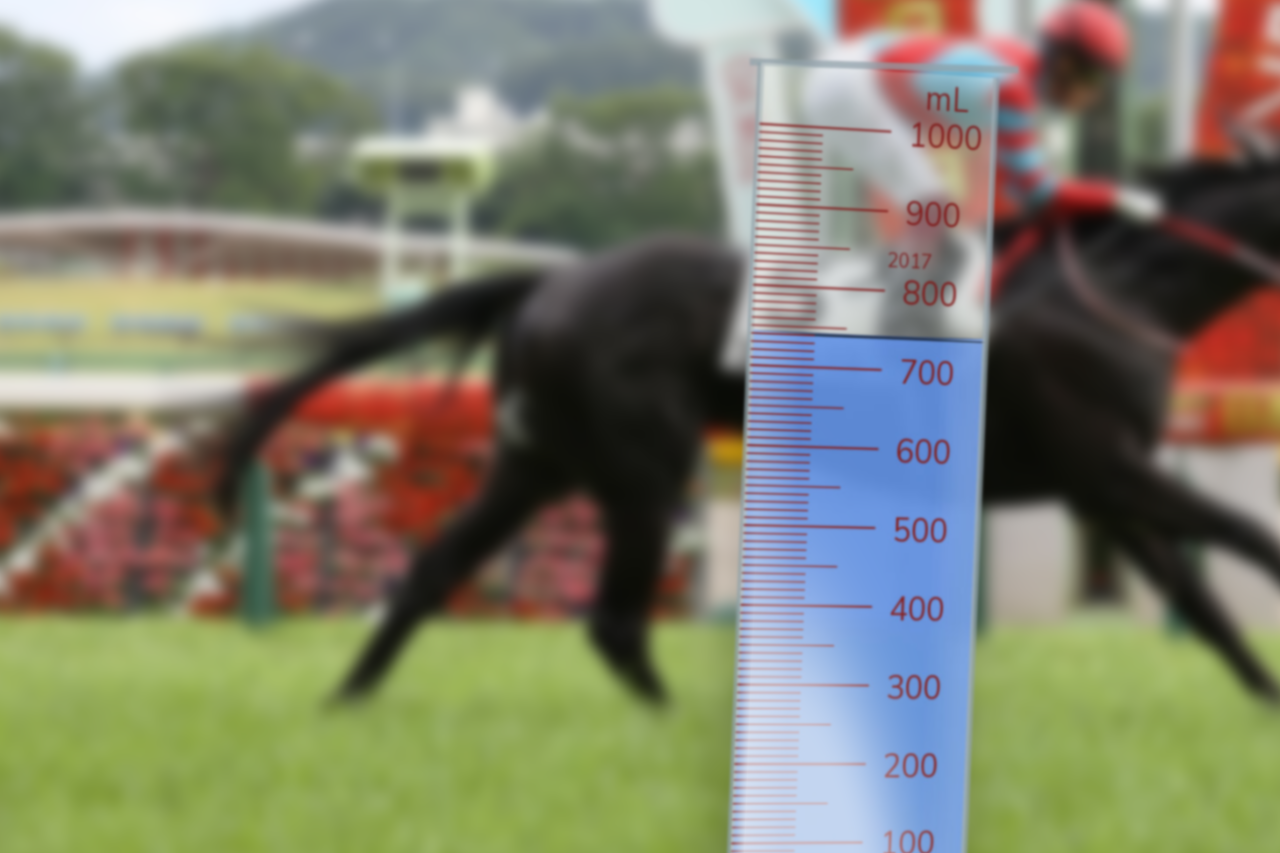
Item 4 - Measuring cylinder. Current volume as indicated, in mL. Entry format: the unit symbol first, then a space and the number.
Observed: mL 740
